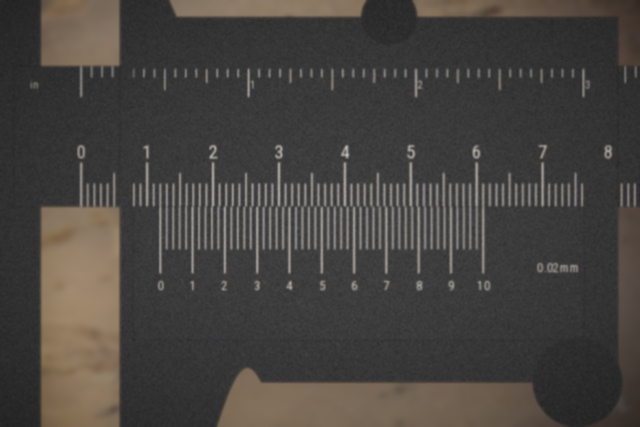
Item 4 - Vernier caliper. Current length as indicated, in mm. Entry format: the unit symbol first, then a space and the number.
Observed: mm 12.0
